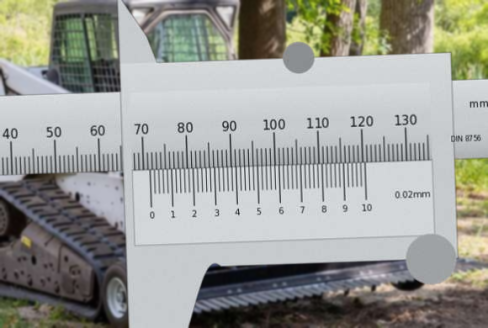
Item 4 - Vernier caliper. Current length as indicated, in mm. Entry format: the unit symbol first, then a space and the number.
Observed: mm 71.5
